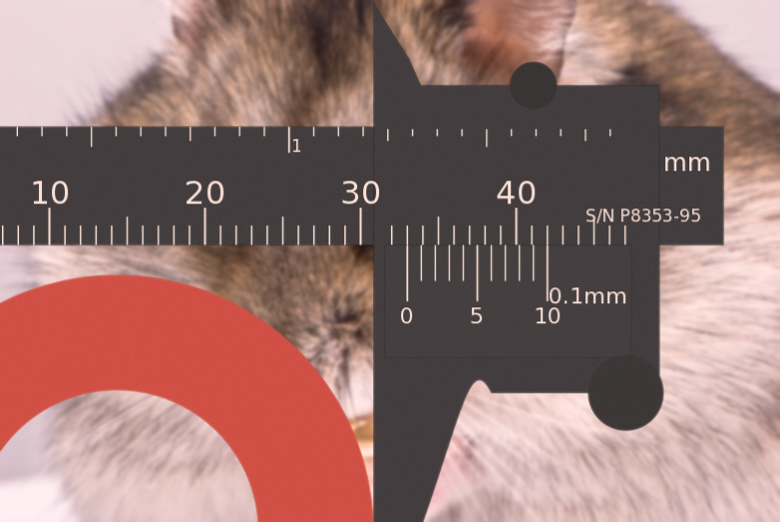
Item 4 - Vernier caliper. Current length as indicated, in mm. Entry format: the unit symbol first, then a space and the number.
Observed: mm 33.0
